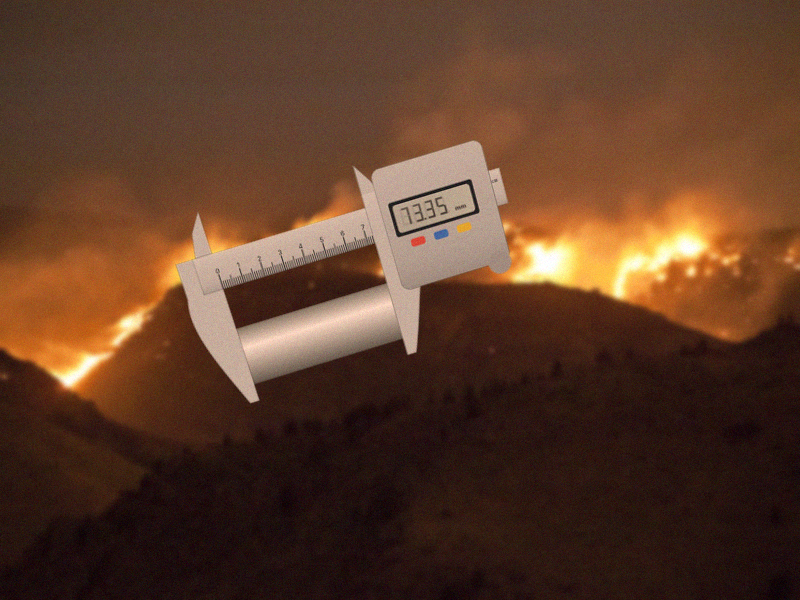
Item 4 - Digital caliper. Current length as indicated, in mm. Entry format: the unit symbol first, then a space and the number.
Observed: mm 73.35
